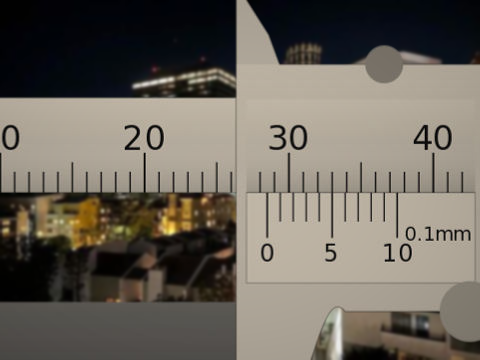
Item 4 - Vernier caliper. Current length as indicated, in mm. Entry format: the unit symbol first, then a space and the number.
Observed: mm 28.5
